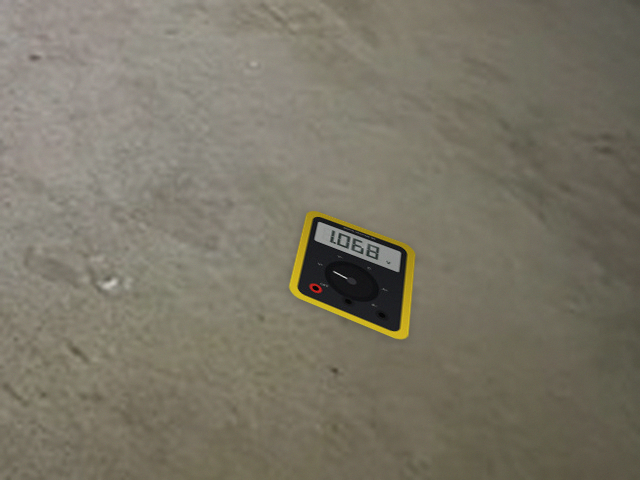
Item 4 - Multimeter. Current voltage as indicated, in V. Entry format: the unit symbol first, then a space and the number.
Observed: V 1.068
